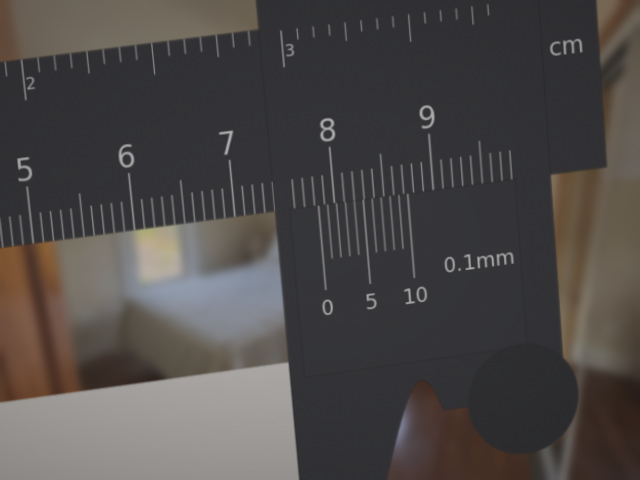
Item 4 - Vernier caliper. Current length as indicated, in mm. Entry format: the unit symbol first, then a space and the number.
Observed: mm 78.4
